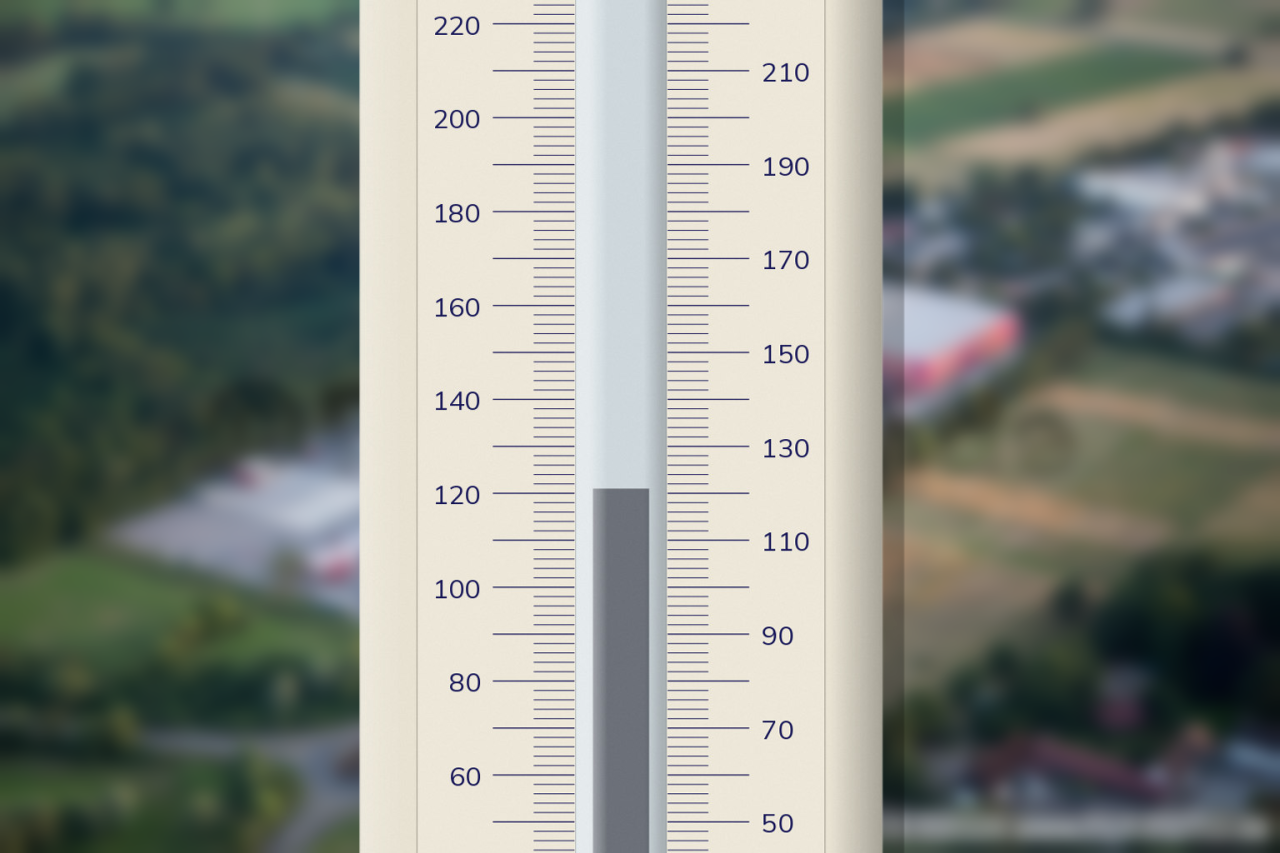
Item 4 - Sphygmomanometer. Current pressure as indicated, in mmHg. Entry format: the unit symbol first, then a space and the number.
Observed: mmHg 121
